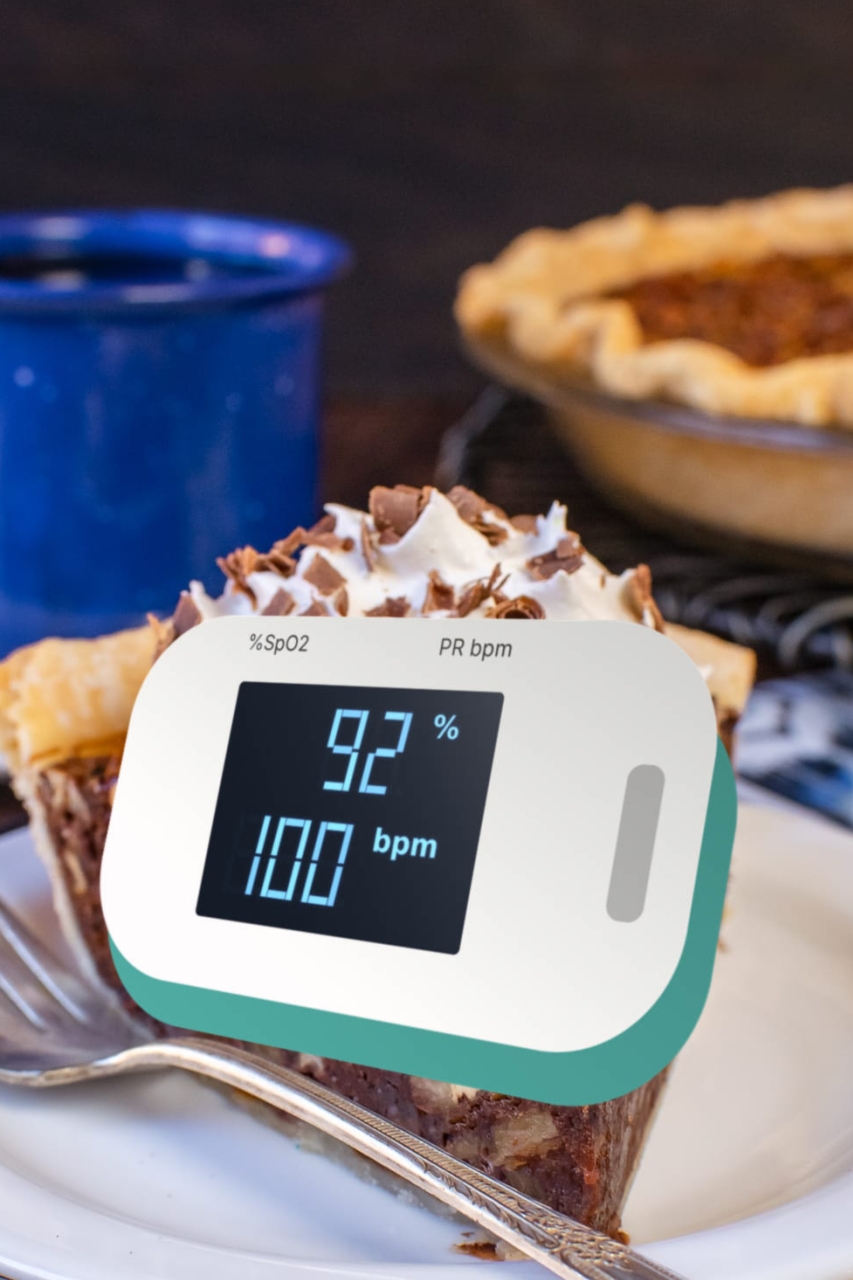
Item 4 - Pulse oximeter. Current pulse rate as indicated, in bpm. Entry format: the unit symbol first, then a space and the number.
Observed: bpm 100
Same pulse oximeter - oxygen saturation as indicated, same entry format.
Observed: % 92
